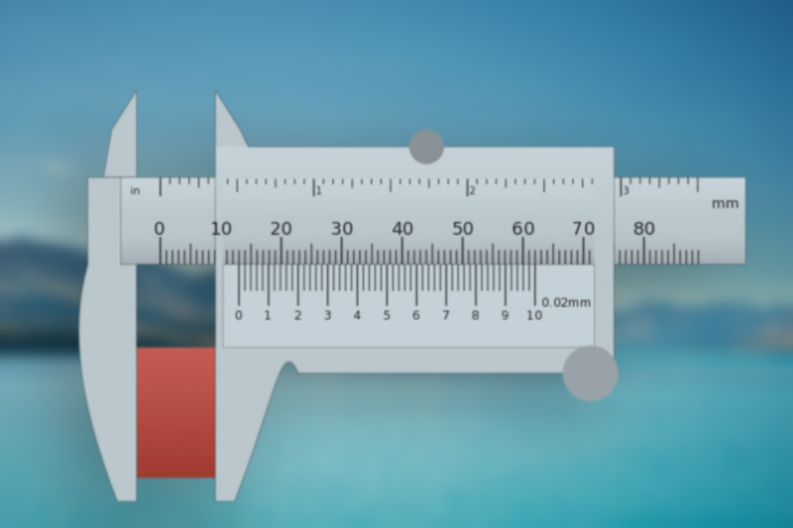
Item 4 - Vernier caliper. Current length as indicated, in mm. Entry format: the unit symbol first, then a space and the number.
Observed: mm 13.0
